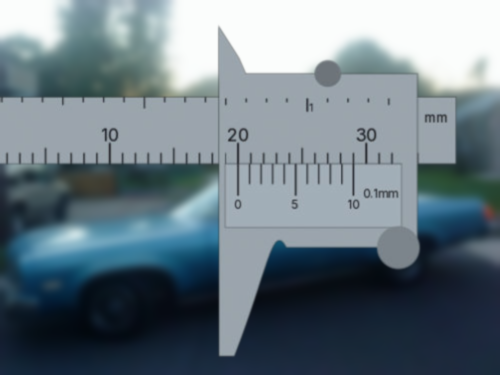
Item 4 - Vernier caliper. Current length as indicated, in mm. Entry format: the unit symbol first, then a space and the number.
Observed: mm 20.0
